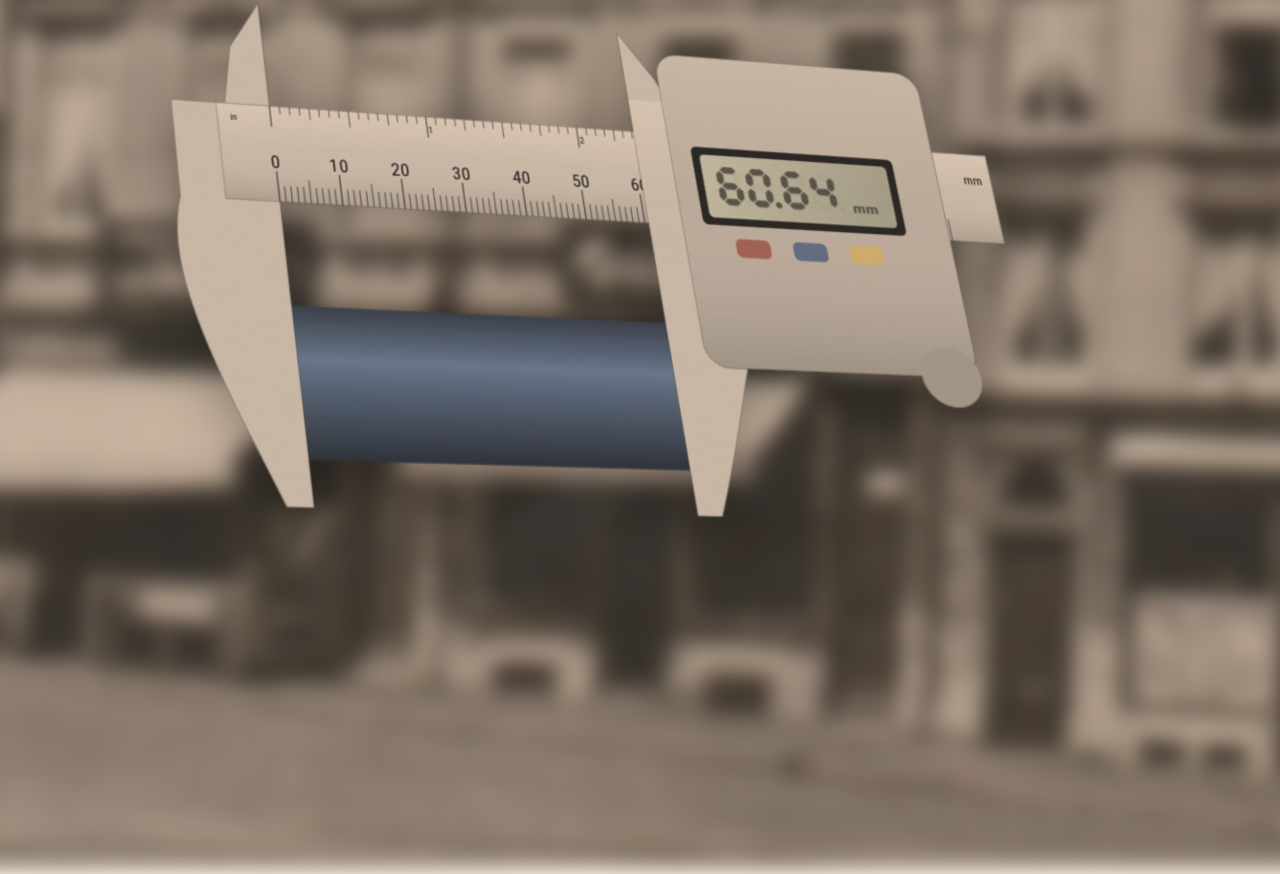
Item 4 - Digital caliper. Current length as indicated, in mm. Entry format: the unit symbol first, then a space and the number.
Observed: mm 60.64
